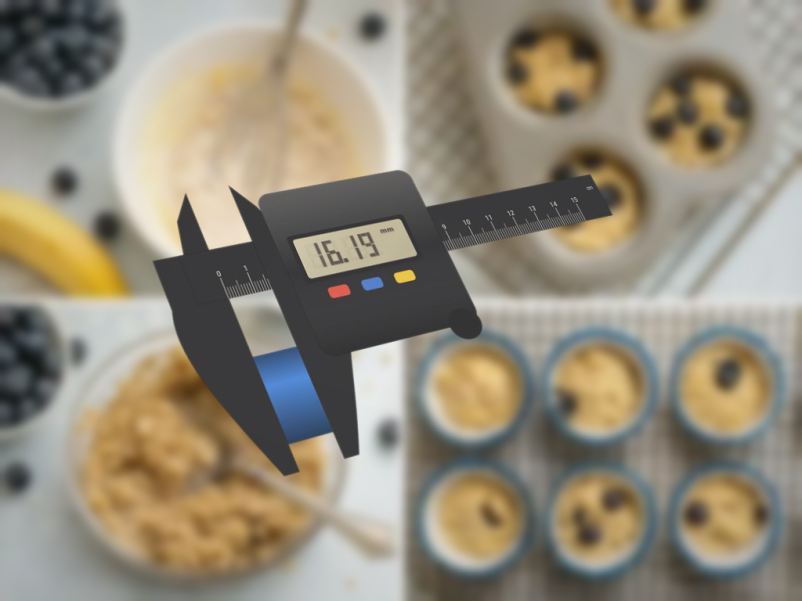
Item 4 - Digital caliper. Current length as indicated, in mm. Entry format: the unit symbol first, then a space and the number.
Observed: mm 16.19
